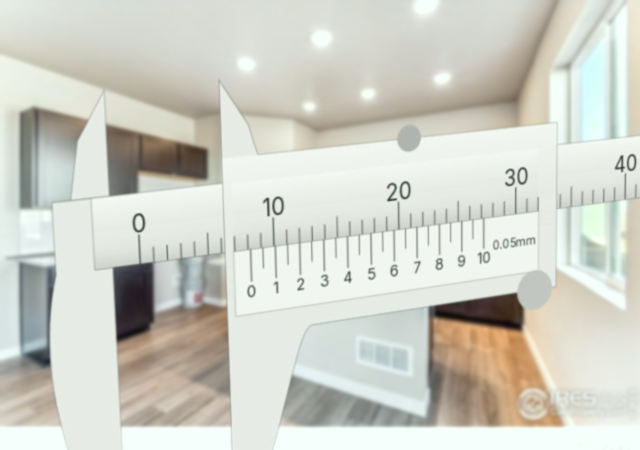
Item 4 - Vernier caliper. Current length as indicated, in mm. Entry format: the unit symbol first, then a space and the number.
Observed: mm 8.2
